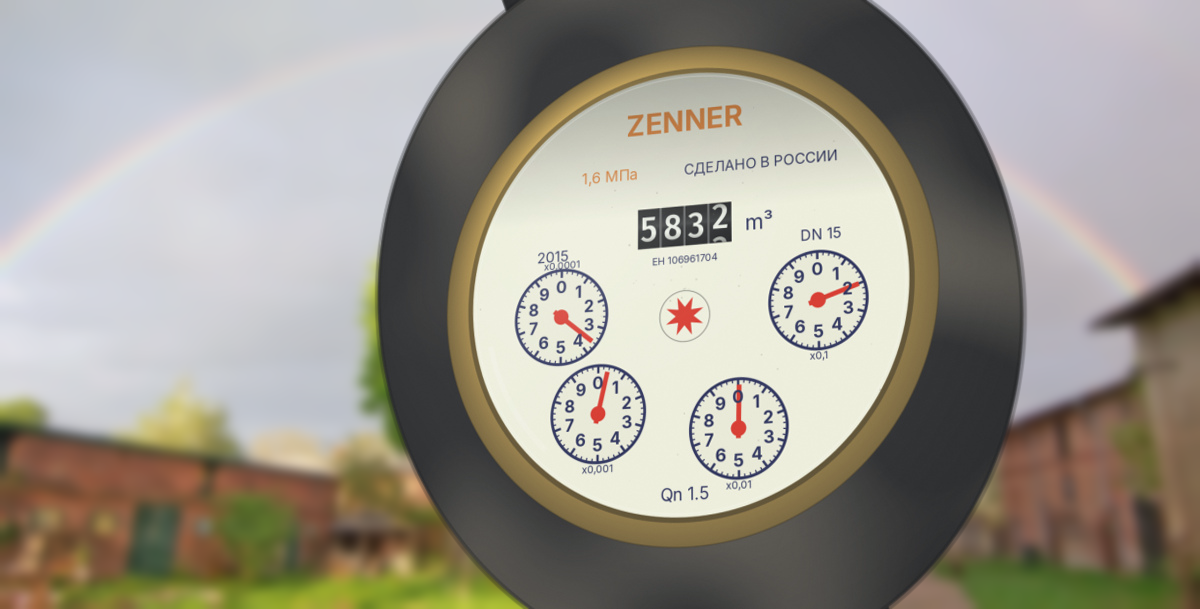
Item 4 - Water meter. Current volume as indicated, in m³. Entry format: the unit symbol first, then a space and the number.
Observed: m³ 5832.2003
